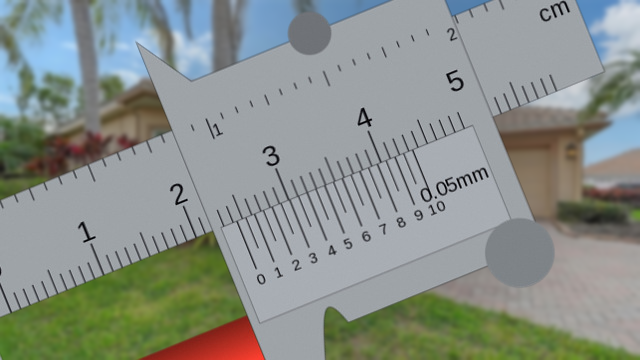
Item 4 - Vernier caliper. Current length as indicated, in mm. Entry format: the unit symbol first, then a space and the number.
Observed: mm 24.4
